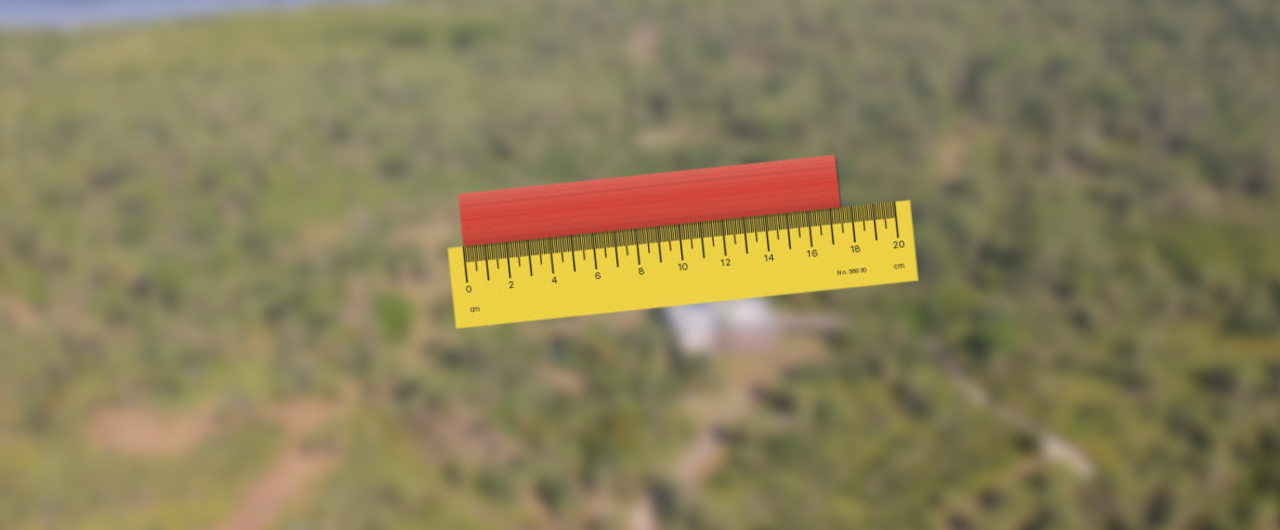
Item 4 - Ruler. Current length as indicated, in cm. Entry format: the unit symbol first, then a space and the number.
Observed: cm 17.5
